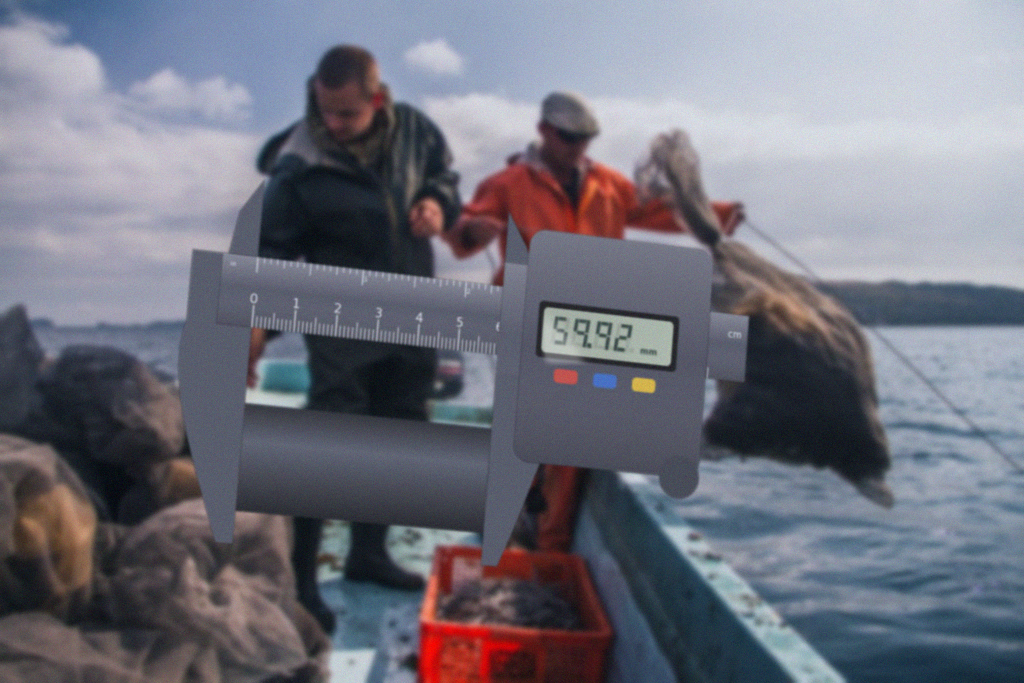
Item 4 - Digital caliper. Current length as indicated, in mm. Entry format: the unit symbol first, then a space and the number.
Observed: mm 59.92
